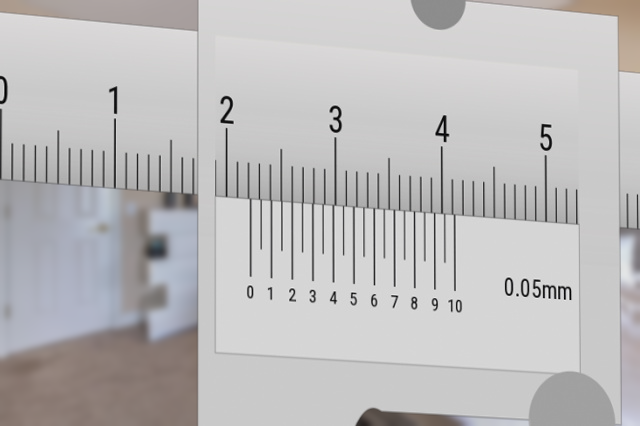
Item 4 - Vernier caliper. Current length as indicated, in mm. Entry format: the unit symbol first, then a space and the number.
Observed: mm 22.2
